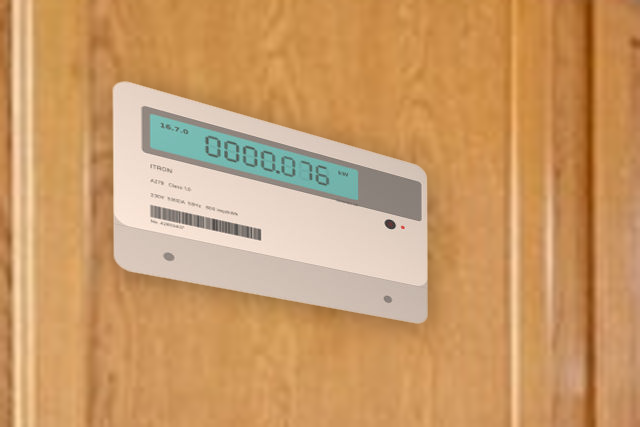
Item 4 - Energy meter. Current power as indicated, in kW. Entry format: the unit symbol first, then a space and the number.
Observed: kW 0.076
